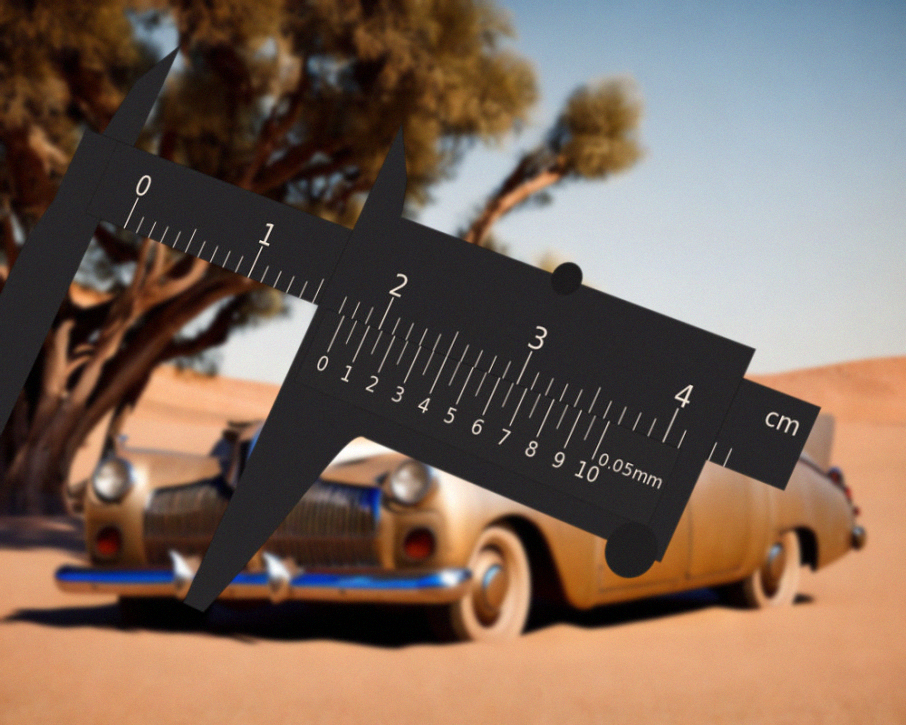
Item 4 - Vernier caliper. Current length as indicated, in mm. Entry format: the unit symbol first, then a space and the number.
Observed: mm 17.4
